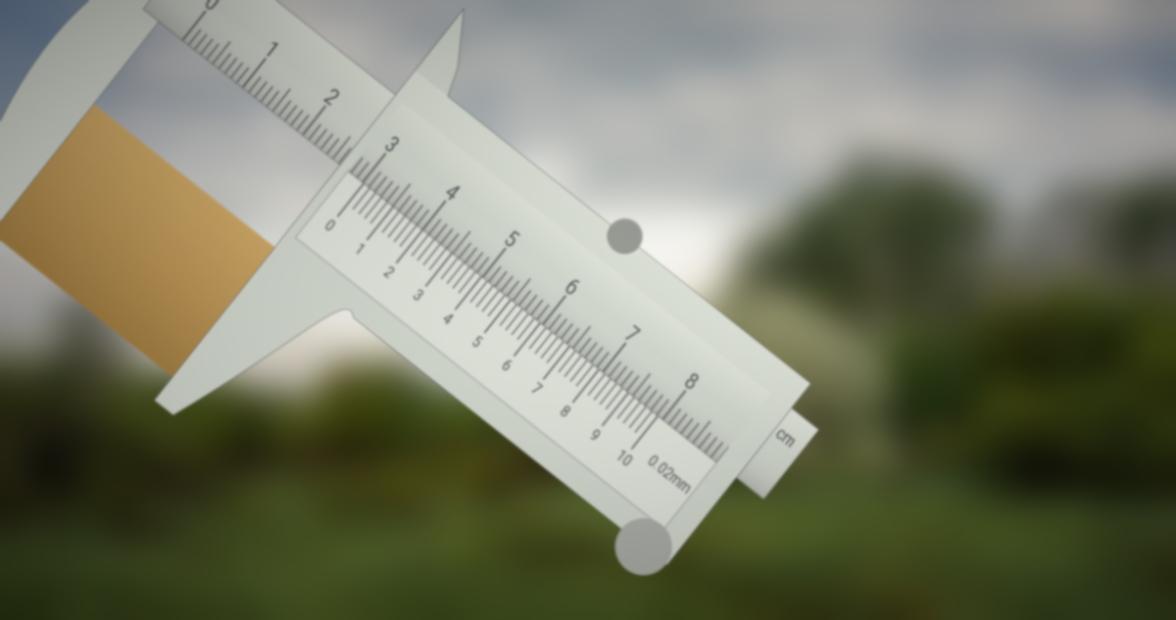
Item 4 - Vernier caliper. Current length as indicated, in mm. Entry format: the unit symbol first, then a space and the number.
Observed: mm 30.2
